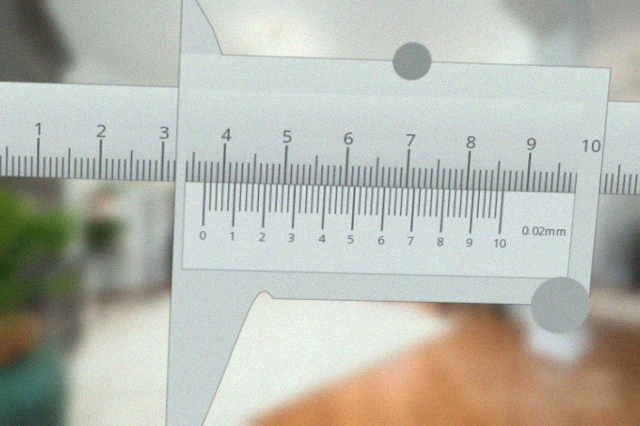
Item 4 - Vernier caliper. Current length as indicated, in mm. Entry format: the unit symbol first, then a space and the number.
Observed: mm 37.0
